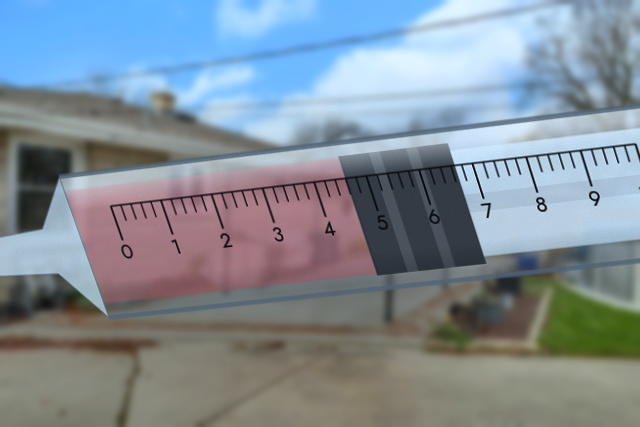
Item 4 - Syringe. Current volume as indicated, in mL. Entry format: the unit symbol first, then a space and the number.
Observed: mL 4.6
